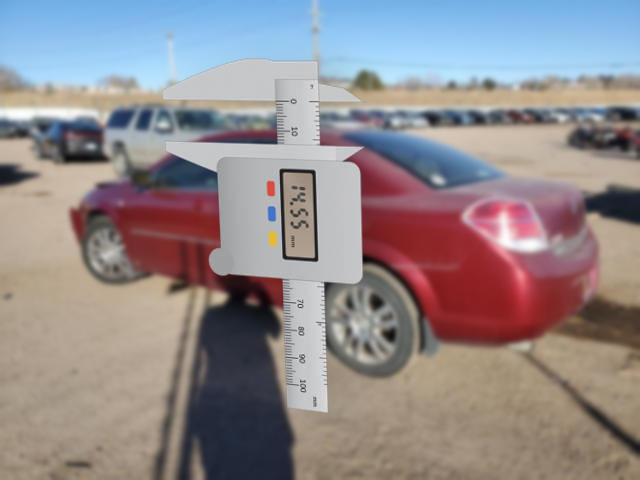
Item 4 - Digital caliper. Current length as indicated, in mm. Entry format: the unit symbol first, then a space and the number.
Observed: mm 14.55
